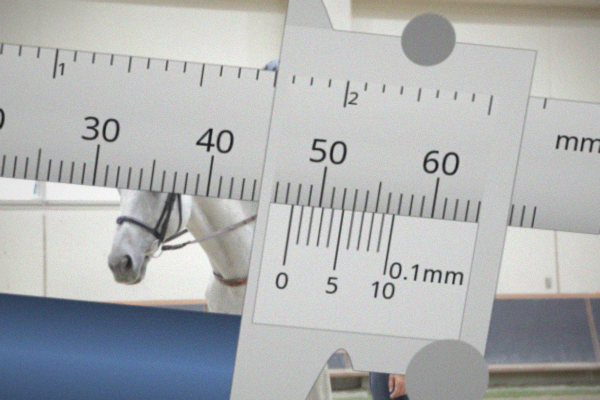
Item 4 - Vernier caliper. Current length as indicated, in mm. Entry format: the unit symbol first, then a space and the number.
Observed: mm 47.6
